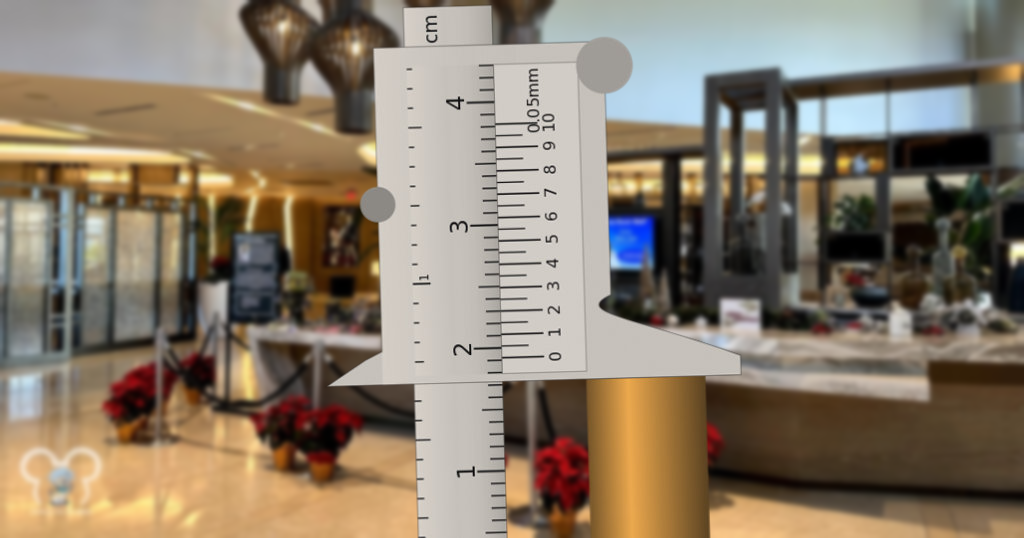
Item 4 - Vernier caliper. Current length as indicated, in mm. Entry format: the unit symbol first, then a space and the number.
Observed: mm 19.2
